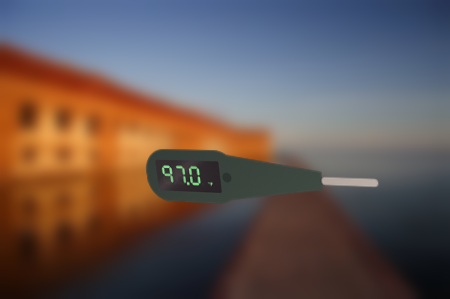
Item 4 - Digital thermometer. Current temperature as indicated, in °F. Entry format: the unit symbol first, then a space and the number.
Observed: °F 97.0
